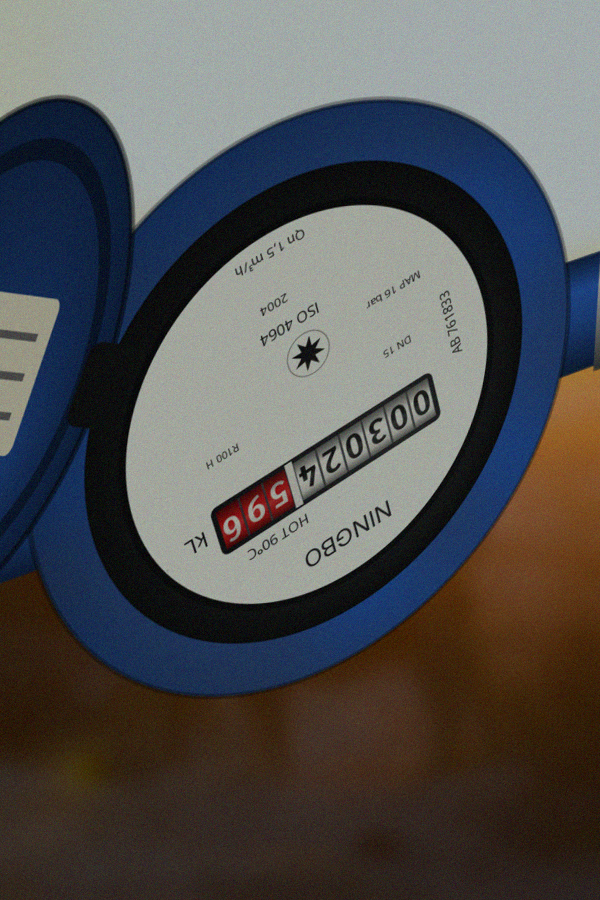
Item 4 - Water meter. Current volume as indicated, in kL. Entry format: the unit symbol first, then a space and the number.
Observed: kL 3024.596
